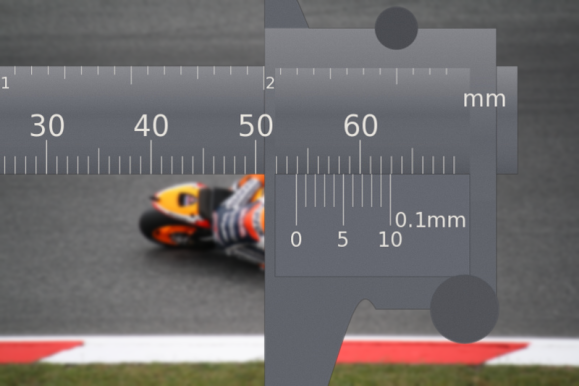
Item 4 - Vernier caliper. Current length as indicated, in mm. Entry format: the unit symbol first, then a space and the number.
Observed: mm 53.9
